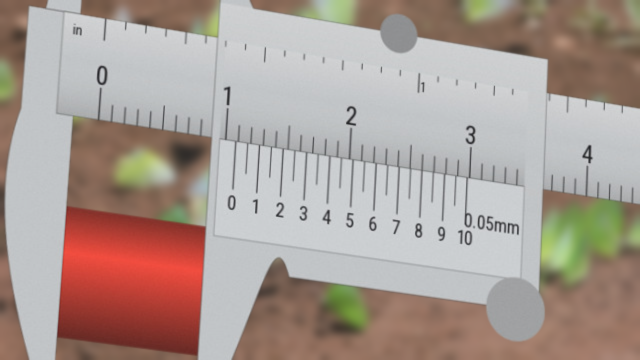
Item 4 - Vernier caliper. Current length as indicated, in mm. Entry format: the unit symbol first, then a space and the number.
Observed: mm 10.8
